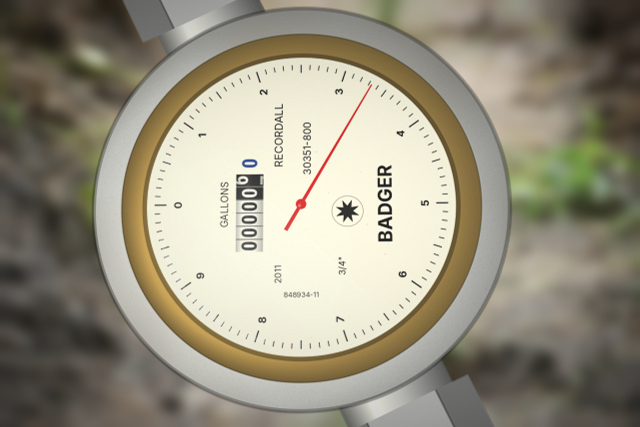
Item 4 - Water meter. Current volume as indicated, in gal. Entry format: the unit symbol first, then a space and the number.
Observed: gal 63.3
